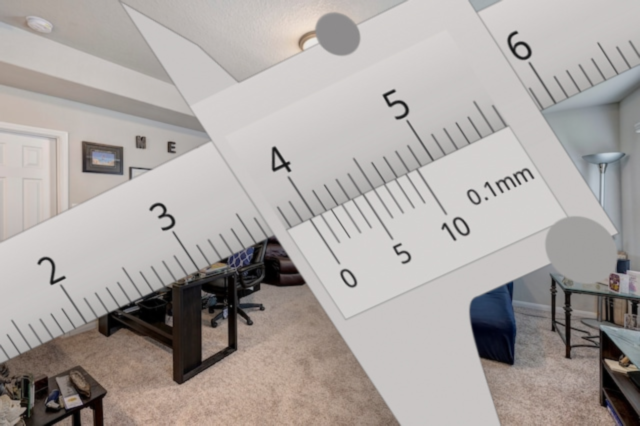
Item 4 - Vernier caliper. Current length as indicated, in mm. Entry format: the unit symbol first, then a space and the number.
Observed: mm 39.6
